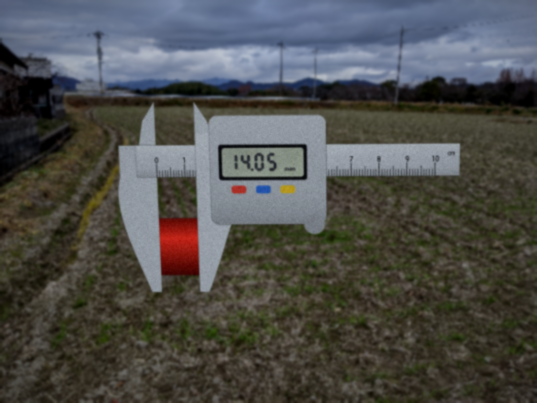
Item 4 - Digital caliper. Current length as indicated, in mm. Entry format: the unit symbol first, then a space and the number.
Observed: mm 14.05
